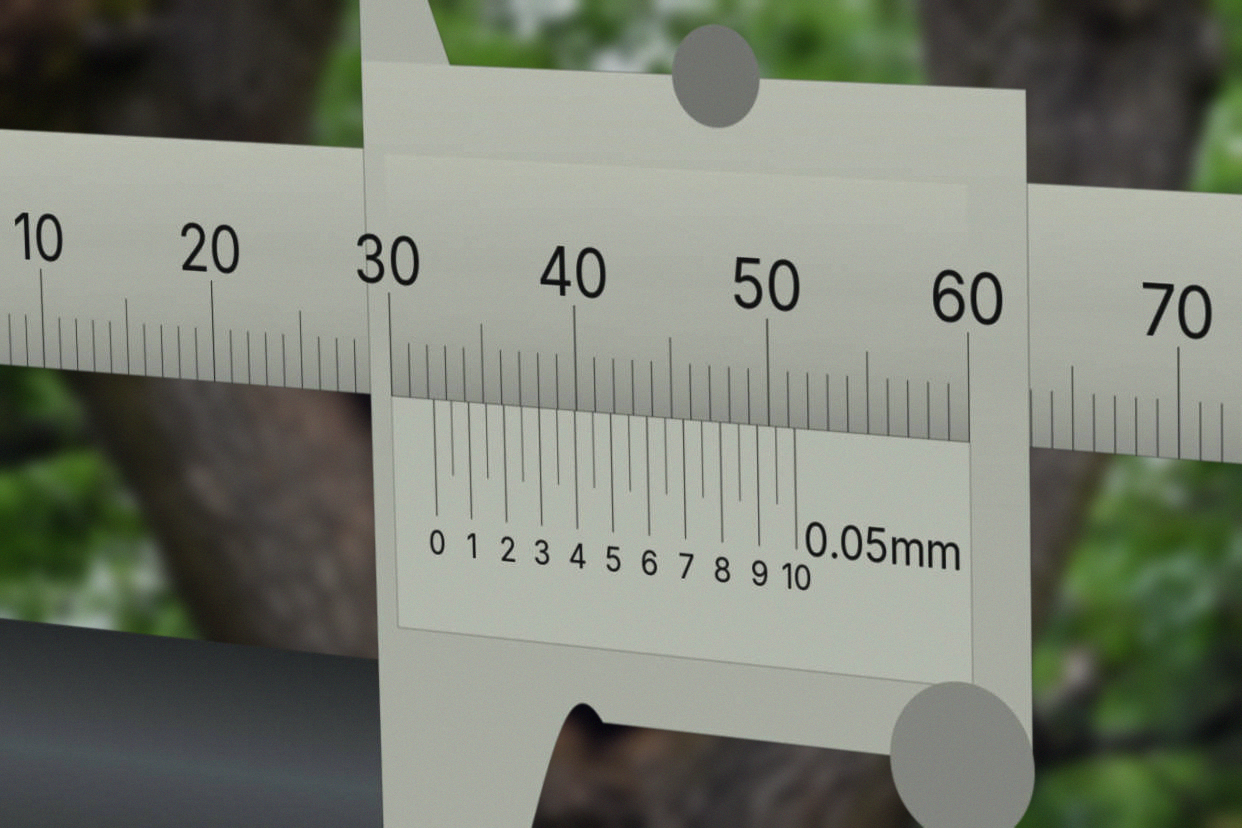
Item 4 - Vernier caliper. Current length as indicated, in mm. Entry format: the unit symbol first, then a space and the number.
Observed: mm 32.3
